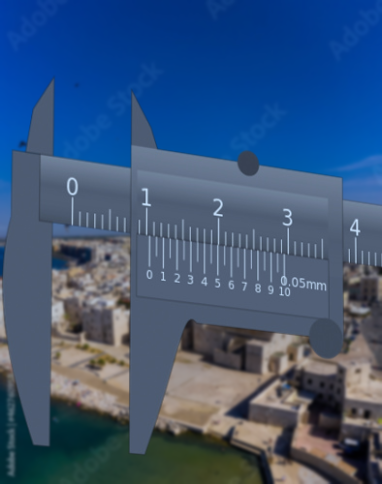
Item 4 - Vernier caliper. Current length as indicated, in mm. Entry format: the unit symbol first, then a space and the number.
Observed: mm 10.4
